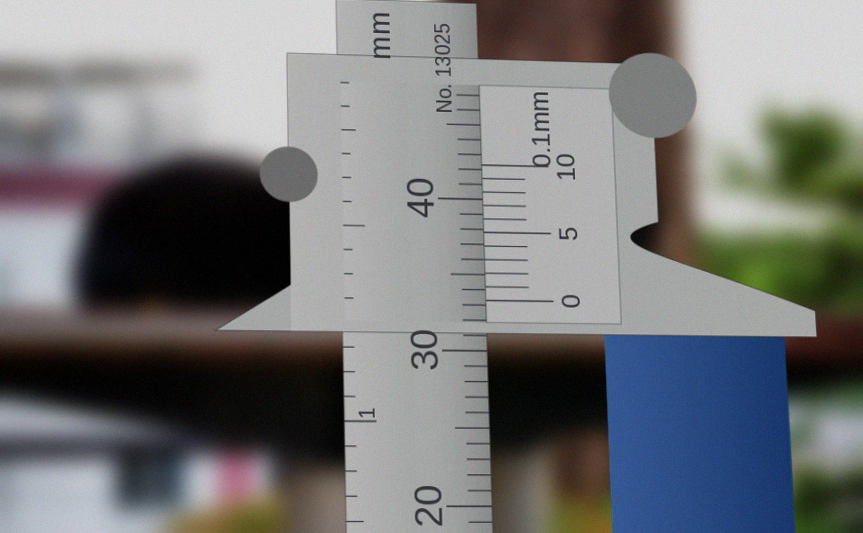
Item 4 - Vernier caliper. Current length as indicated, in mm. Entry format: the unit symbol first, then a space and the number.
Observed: mm 33.3
